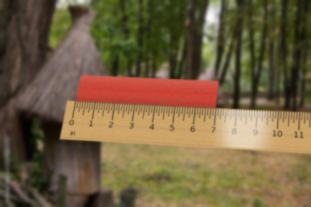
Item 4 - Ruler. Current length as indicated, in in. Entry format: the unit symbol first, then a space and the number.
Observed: in 7
